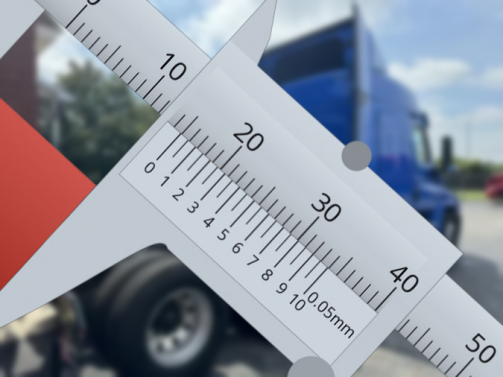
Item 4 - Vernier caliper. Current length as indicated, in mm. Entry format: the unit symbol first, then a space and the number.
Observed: mm 14.9
